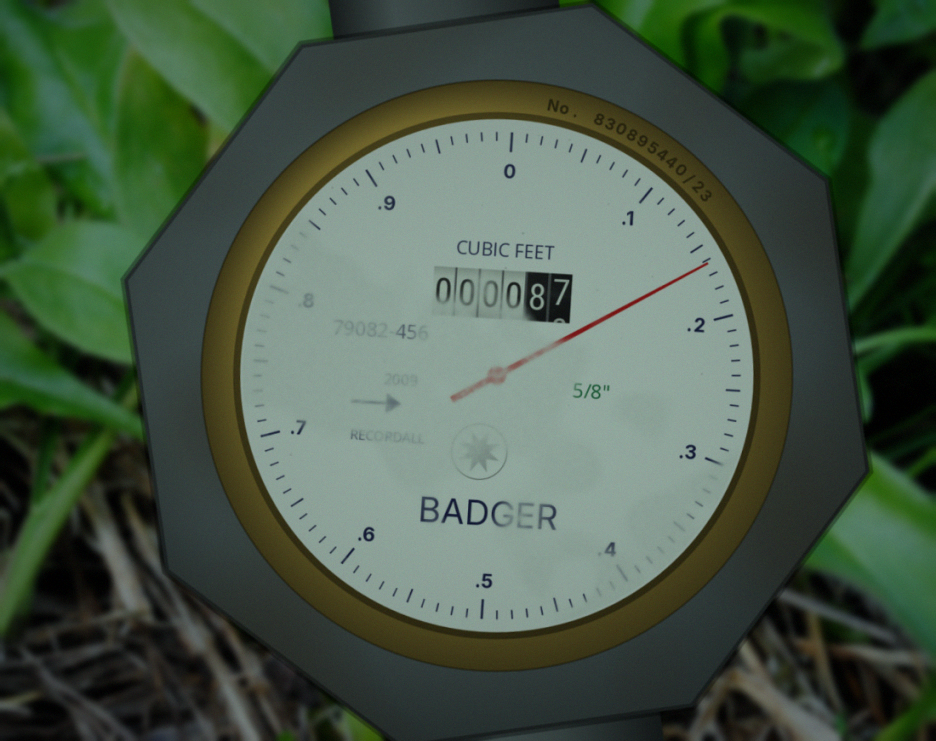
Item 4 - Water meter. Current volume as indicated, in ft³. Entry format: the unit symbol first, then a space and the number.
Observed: ft³ 87.16
